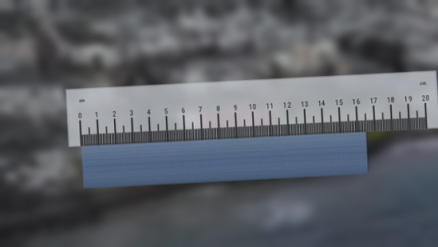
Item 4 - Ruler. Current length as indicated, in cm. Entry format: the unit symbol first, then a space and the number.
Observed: cm 16.5
